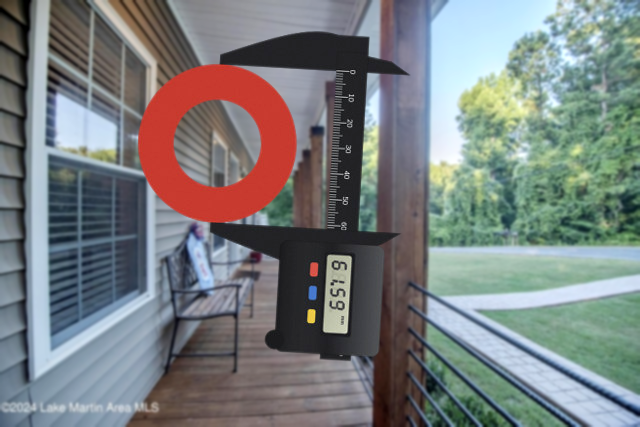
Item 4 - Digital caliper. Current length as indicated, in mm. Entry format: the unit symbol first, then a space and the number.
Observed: mm 61.59
